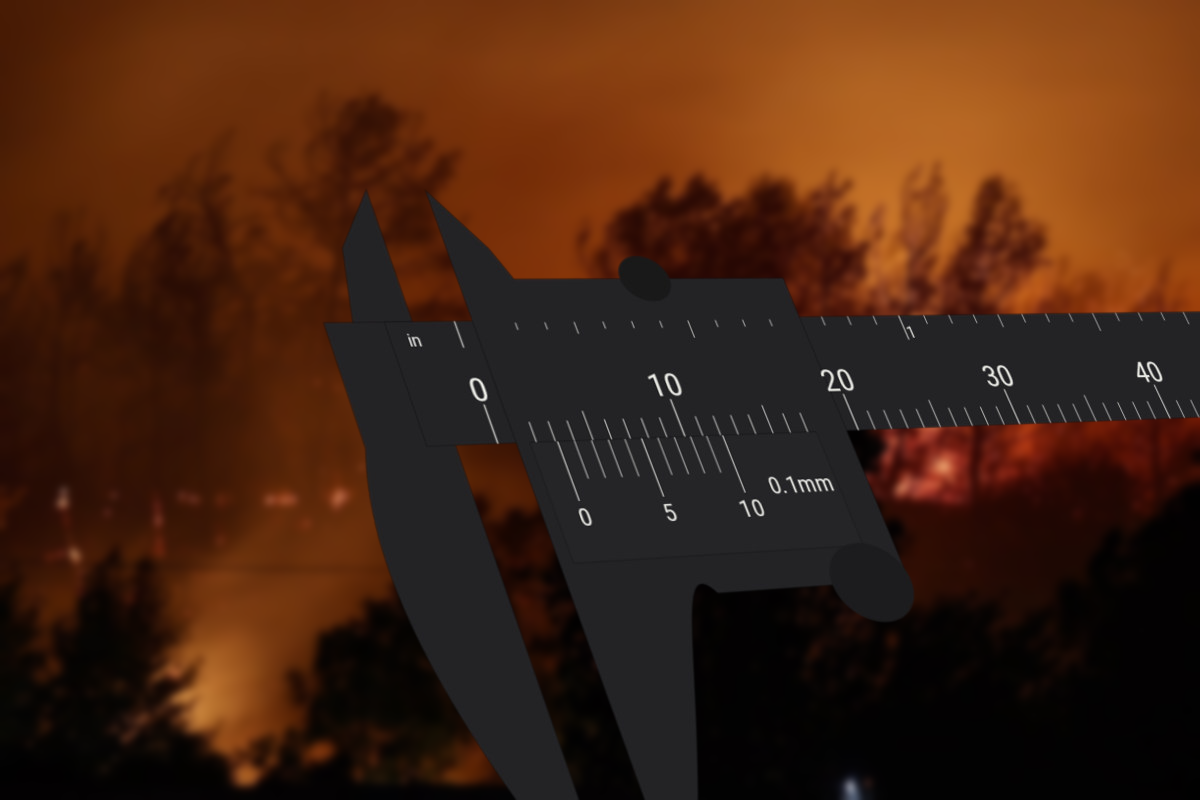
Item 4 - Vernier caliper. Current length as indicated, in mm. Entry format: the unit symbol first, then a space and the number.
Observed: mm 3.1
